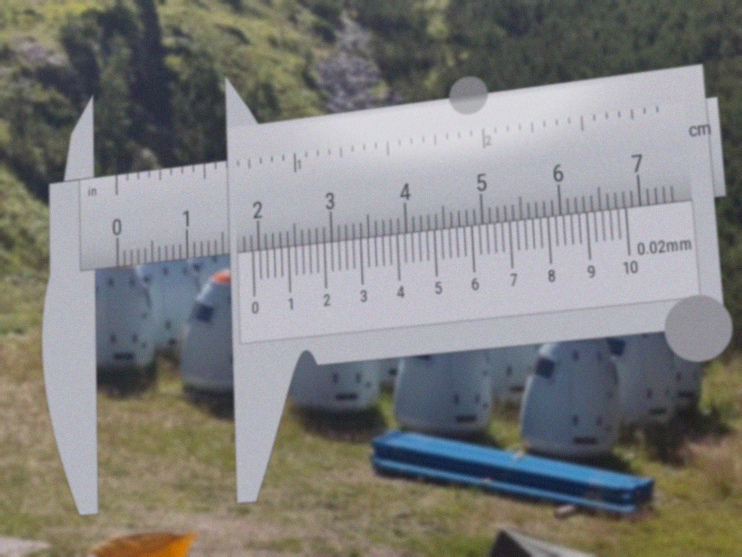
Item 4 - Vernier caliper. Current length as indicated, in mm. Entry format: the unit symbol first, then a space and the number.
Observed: mm 19.2
